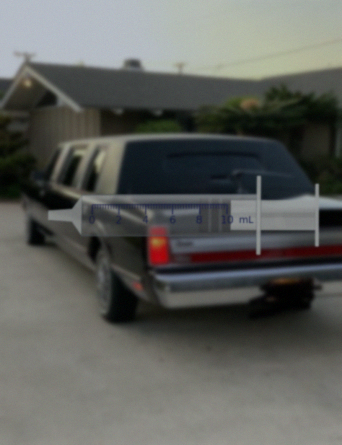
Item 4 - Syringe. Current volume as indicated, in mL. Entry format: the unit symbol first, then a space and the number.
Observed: mL 8
